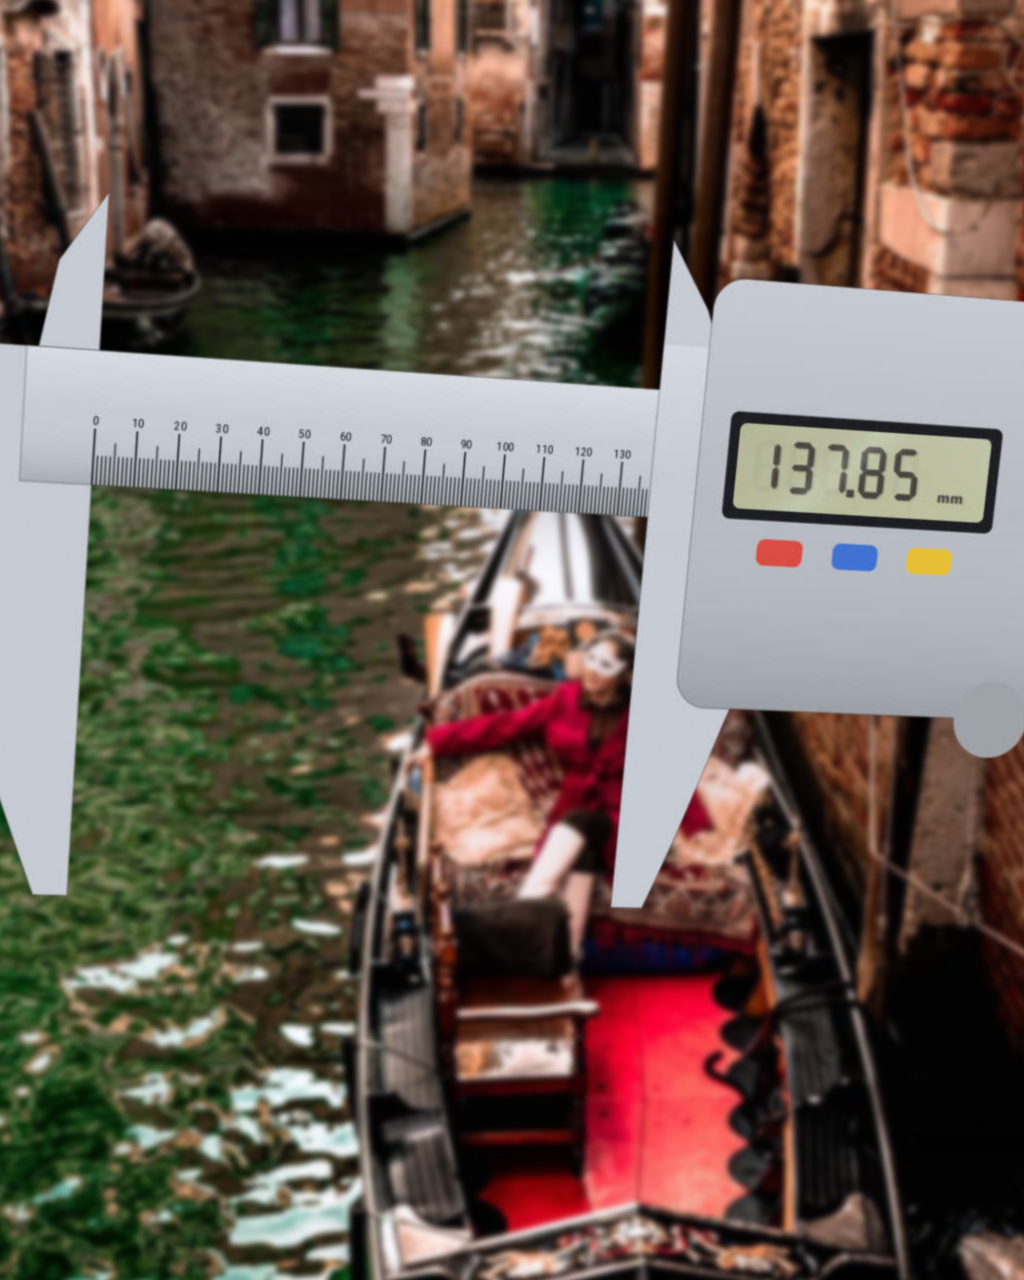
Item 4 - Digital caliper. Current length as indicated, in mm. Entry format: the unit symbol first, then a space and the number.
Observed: mm 137.85
